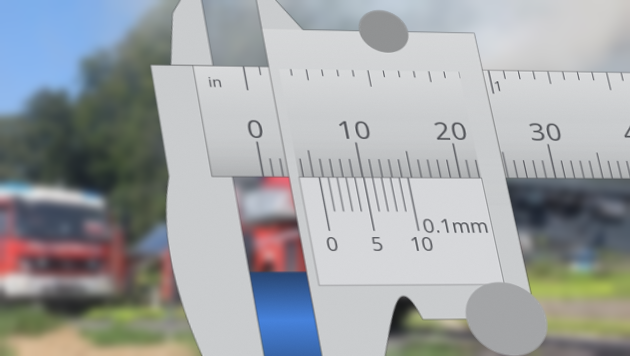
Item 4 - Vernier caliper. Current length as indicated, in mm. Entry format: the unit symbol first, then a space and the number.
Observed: mm 5.6
